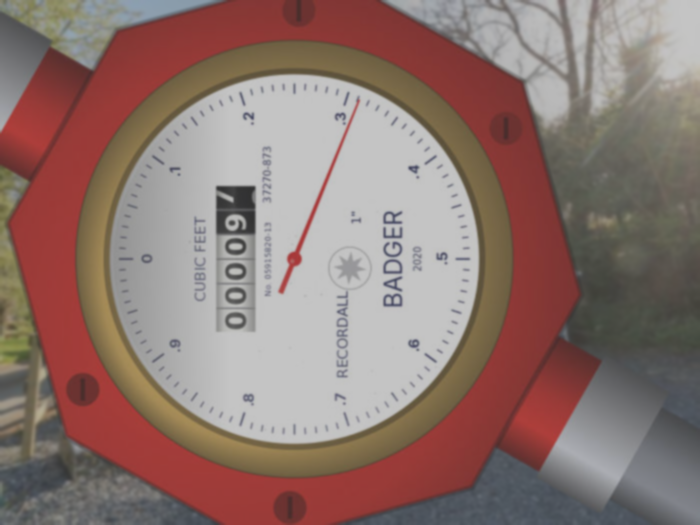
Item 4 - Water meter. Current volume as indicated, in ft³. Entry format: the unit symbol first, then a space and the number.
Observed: ft³ 97.31
